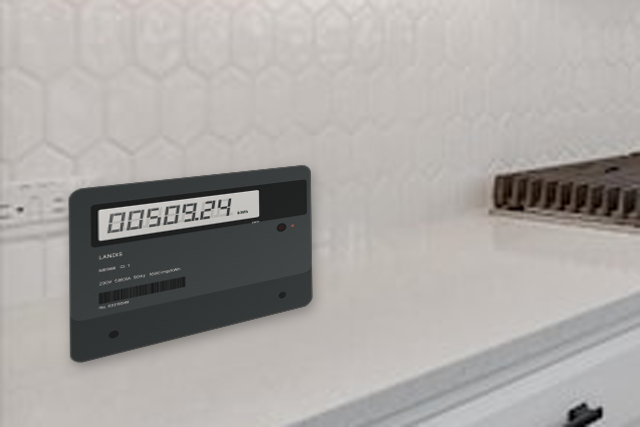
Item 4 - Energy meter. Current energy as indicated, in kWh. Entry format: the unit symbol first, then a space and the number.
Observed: kWh 509.24
